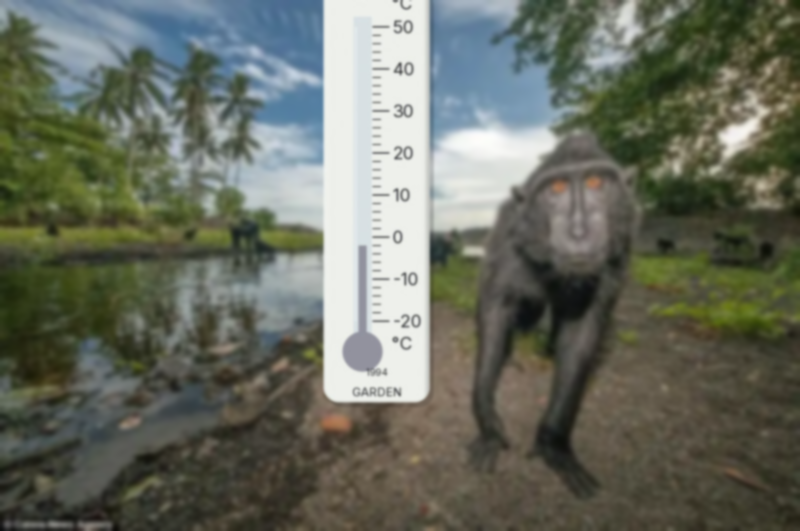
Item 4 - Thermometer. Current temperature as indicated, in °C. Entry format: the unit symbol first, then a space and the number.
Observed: °C -2
